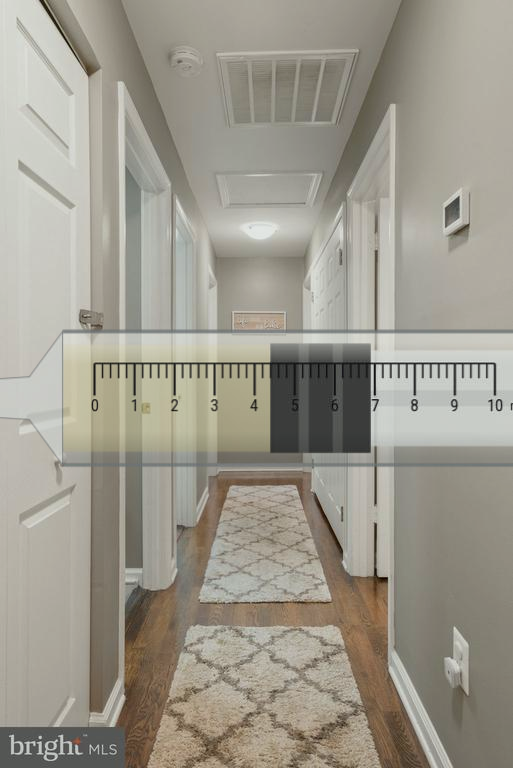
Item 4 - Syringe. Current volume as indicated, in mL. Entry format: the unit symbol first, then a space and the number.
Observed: mL 4.4
